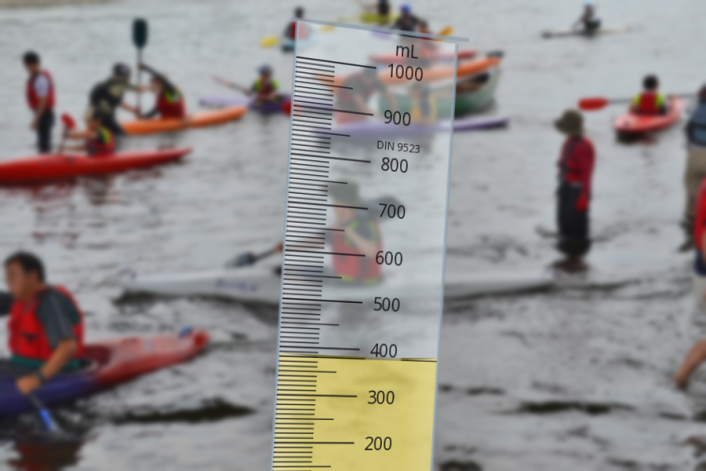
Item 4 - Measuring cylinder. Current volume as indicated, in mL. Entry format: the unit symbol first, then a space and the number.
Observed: mL 380
